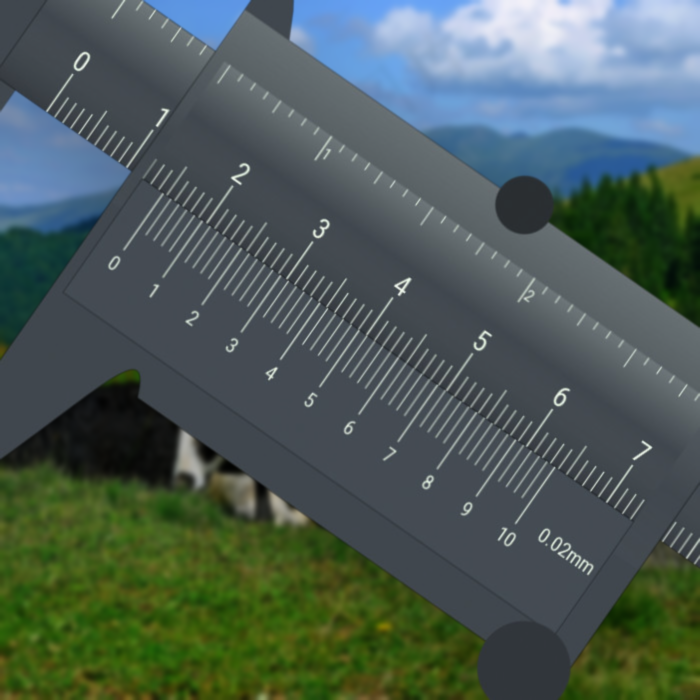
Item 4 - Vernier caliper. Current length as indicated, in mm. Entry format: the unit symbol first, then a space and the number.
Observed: mm 14.6
